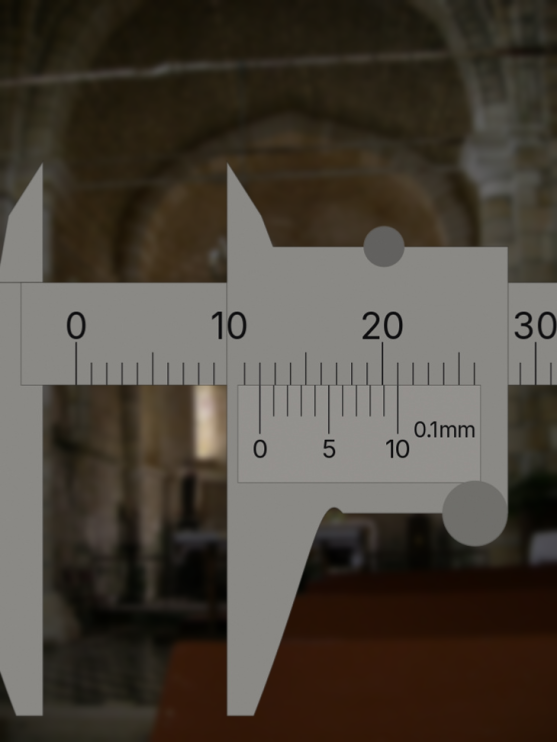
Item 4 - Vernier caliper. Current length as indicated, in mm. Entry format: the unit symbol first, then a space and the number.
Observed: mm 12.0
